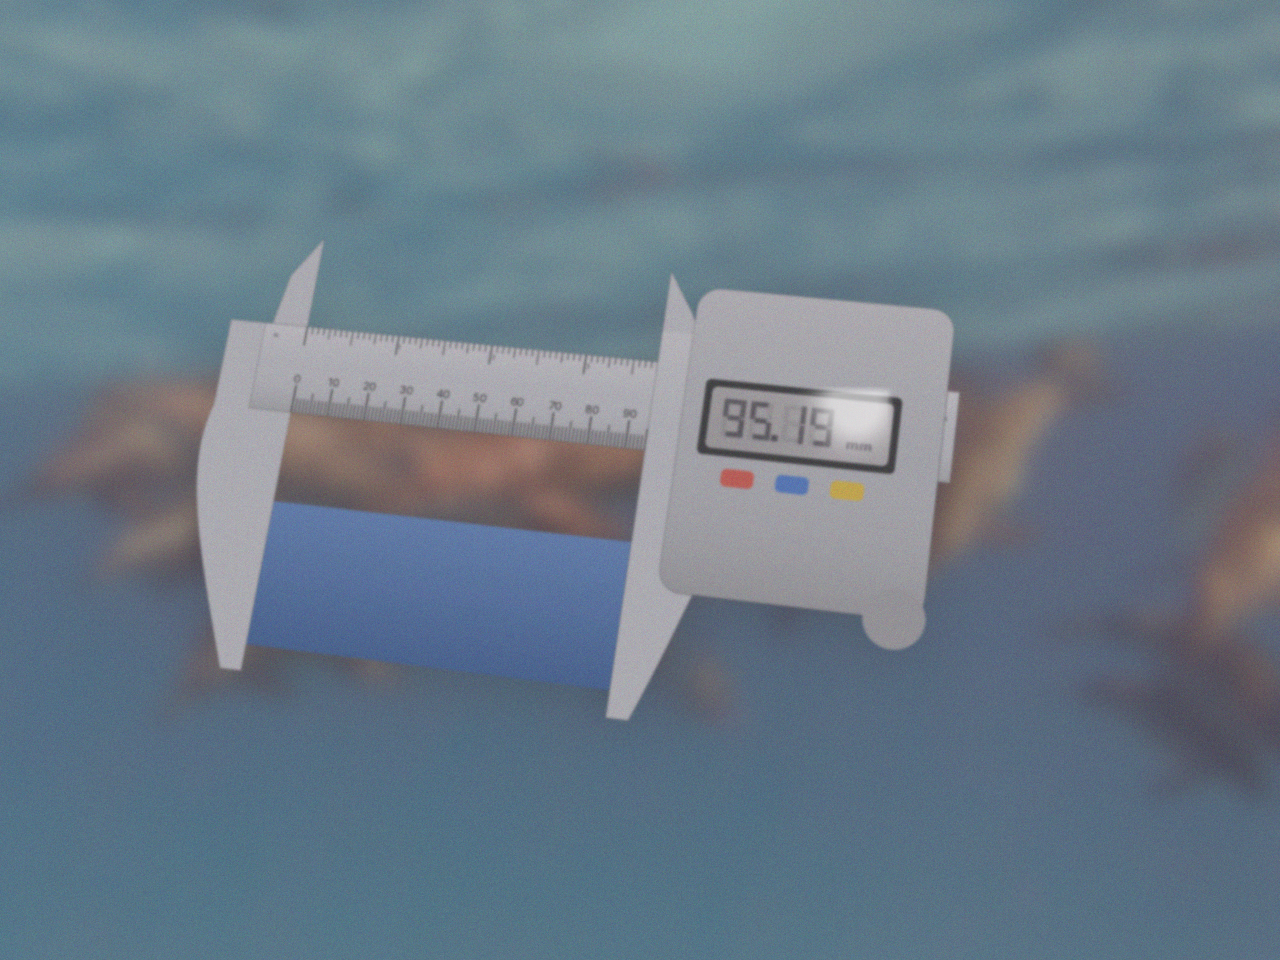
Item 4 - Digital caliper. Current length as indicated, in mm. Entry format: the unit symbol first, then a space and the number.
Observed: mm 95.19
